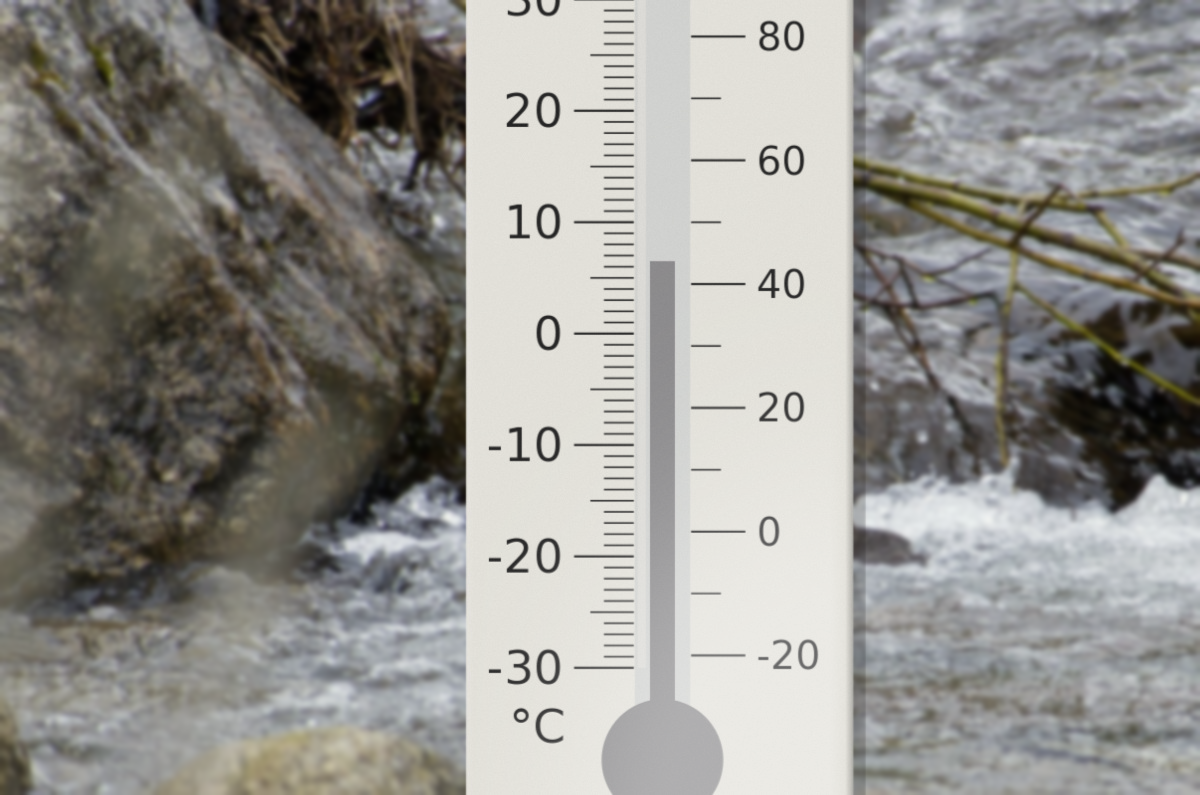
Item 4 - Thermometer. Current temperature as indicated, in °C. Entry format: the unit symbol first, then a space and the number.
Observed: °C 6.5
